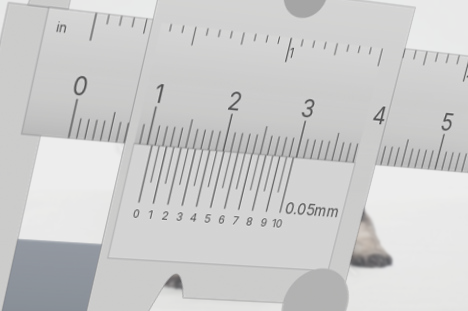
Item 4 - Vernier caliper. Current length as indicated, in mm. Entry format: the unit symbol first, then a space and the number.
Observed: mm 10.6
